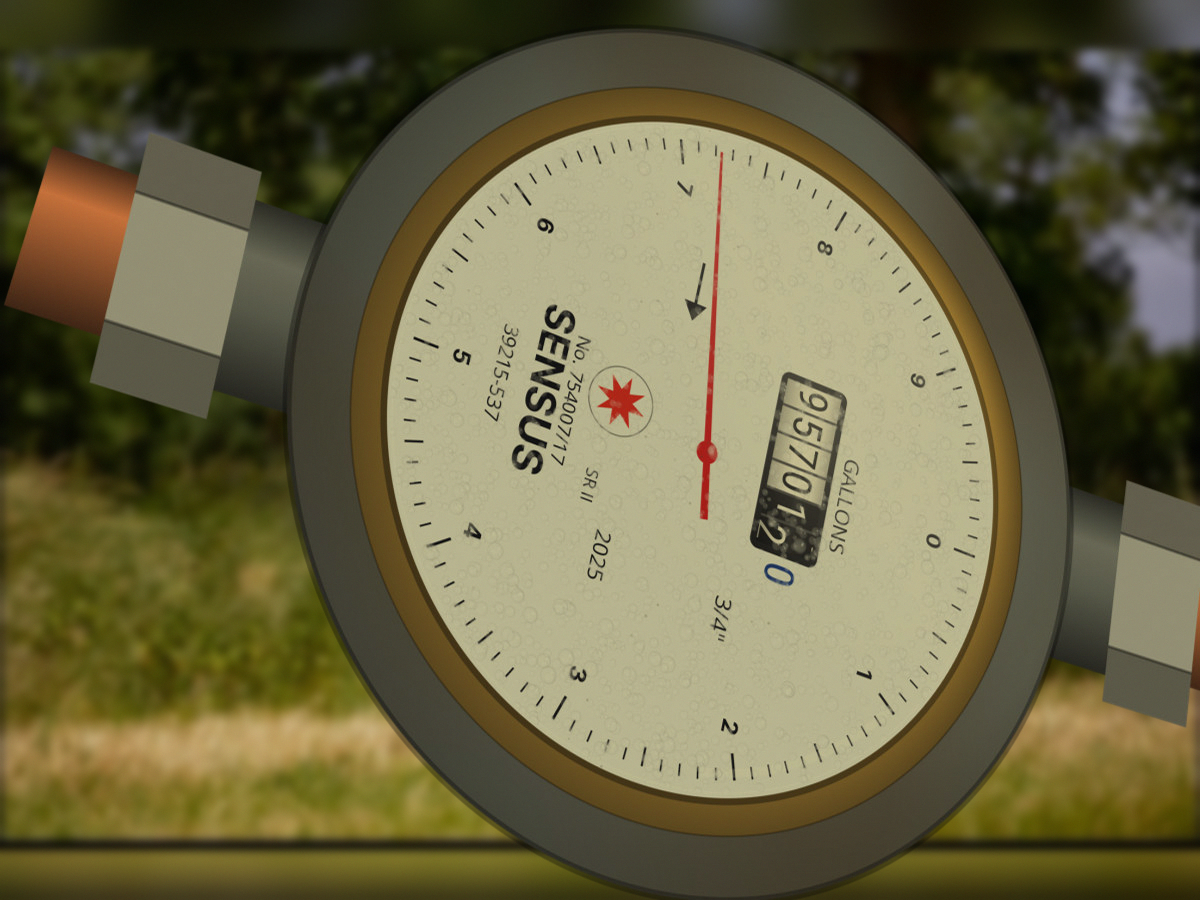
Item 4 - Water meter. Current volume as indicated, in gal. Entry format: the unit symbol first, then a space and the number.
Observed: gal 9570117.2
